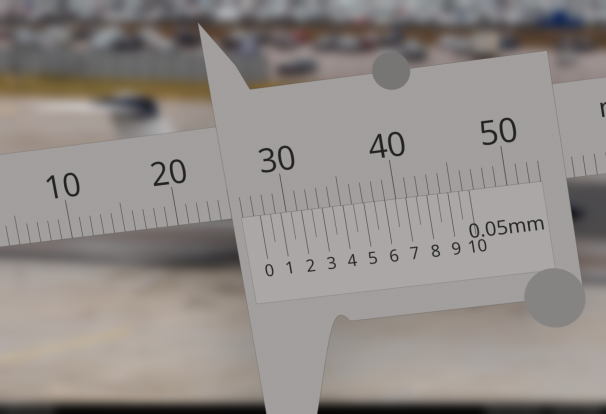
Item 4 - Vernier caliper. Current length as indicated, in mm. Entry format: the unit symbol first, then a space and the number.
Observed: mm 27.6
